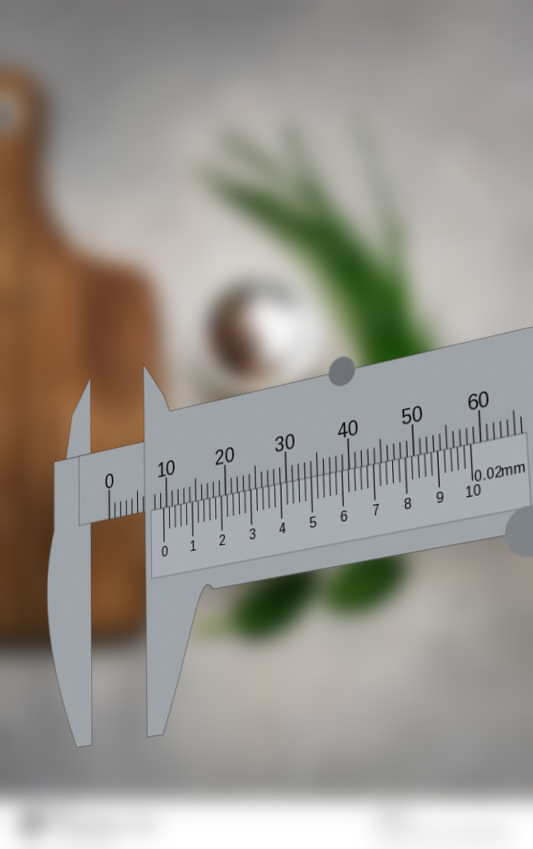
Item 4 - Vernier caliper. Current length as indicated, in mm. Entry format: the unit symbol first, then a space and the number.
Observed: mm 9.5
